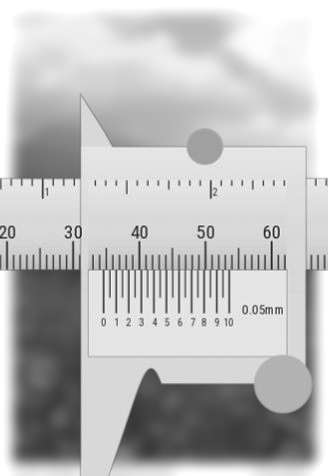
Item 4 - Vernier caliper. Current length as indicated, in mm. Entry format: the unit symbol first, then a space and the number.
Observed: mm 34.6
